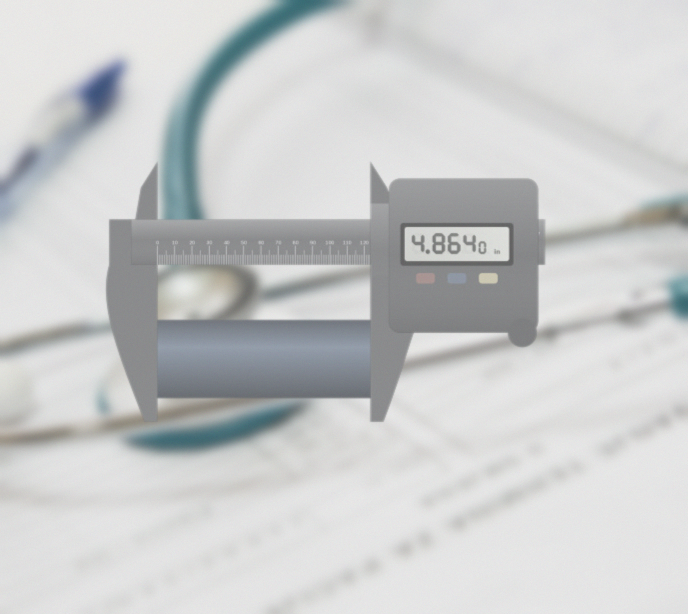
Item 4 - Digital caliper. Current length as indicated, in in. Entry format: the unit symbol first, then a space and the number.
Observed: in 4.8640
